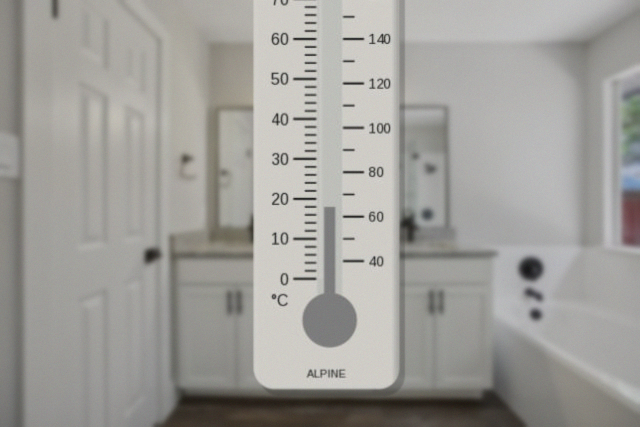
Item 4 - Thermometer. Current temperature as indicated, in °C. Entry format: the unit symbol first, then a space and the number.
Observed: °C 18
